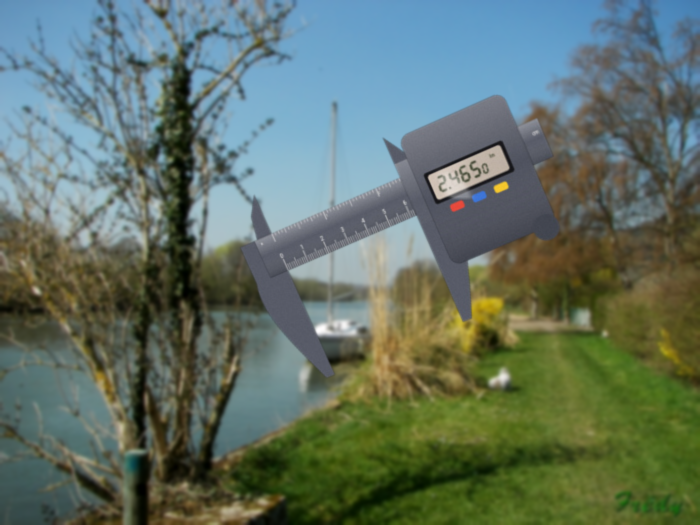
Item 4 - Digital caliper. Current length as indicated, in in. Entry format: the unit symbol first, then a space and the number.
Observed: in 2.4650
